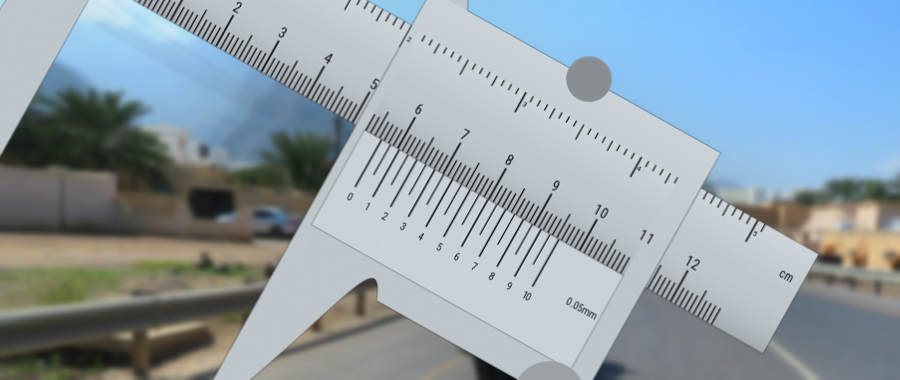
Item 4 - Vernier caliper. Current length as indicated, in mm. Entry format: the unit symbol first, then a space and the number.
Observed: mm 56.5
